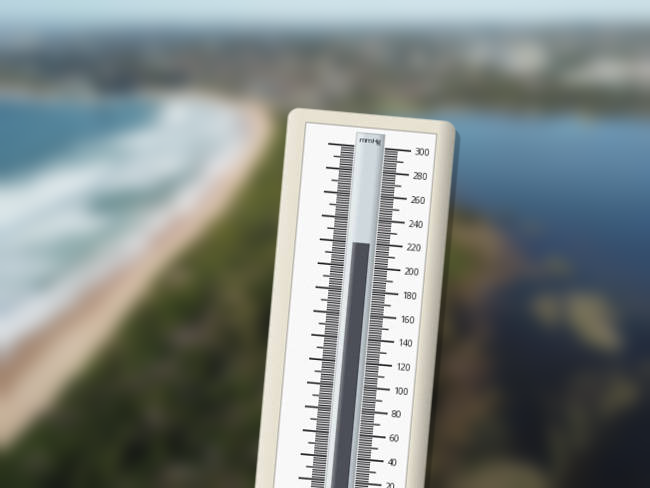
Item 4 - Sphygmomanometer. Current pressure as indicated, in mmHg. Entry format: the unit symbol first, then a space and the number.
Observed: mmHg 220
